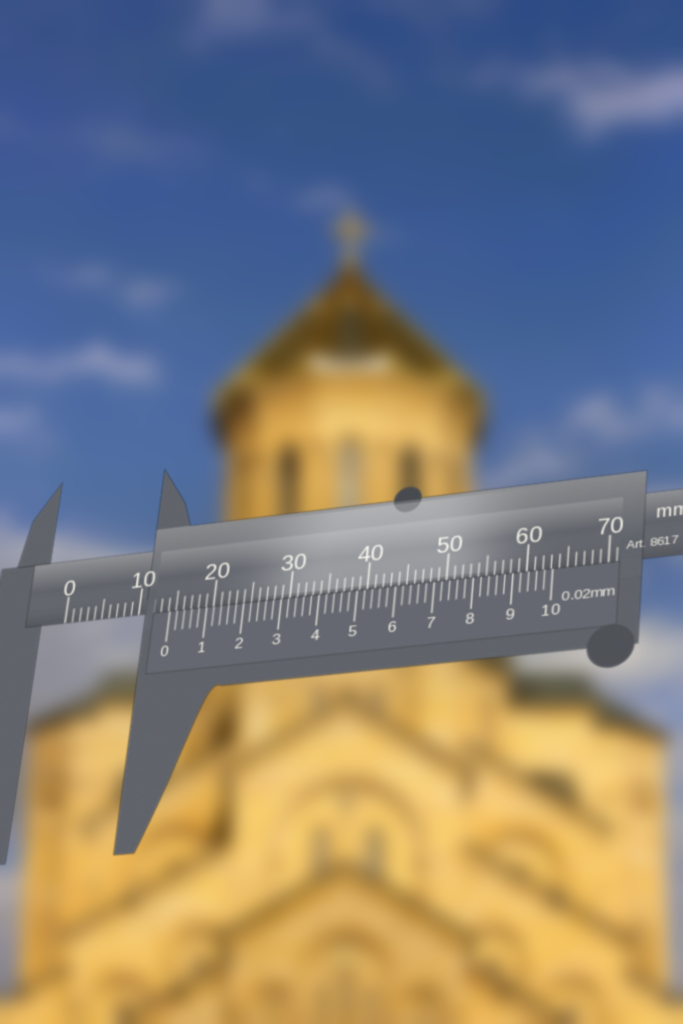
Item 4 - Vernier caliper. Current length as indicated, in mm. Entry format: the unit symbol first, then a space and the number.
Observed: mm 14.2
